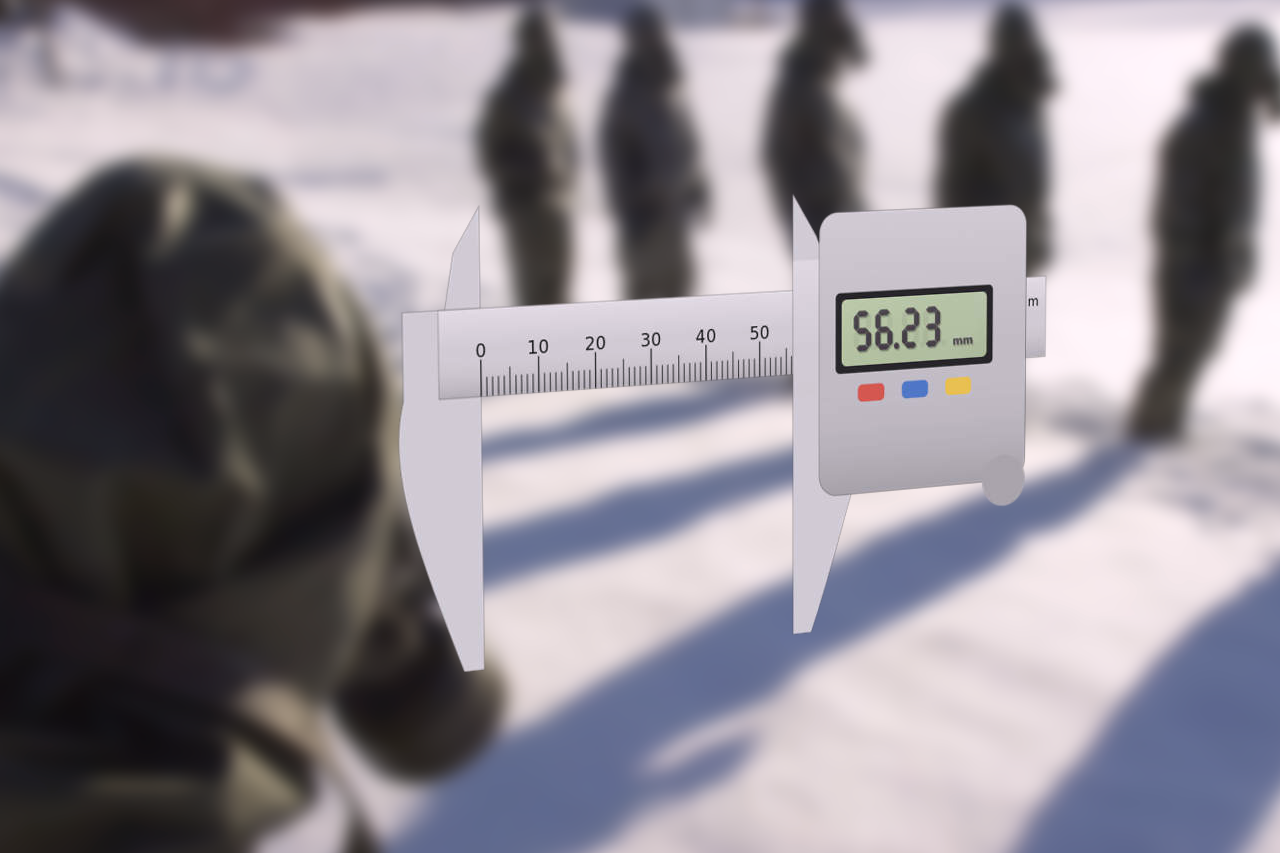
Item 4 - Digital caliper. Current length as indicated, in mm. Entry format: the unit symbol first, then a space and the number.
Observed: mm 56.23
